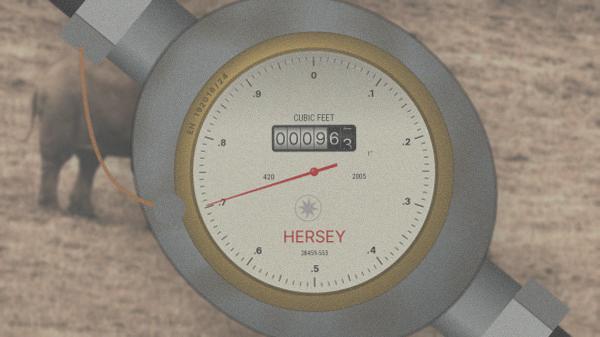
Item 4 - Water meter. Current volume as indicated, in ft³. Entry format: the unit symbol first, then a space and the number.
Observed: ft³ 962.70
